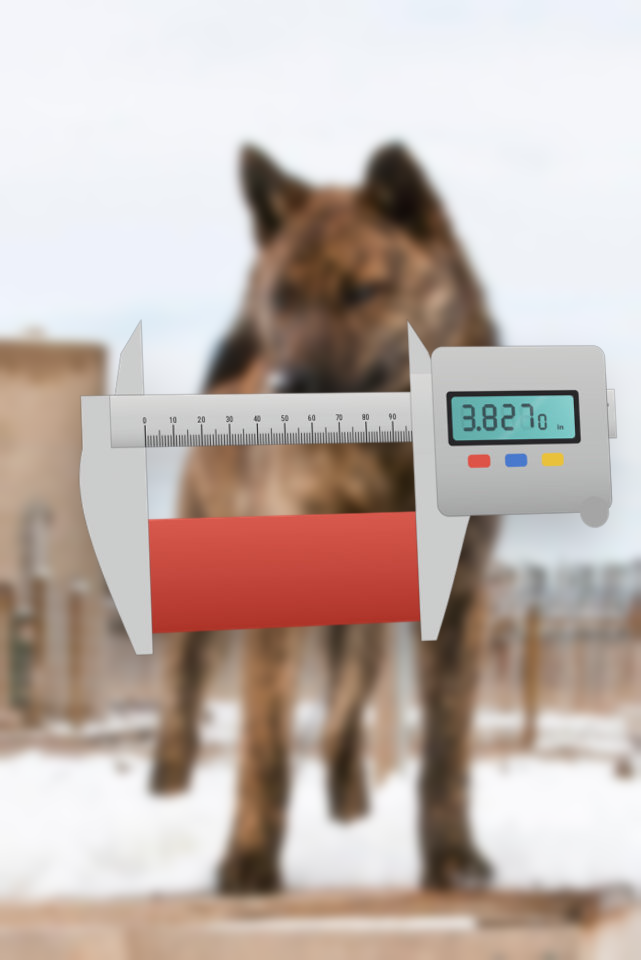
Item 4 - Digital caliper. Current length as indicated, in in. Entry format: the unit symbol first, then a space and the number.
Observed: in 3.8270
